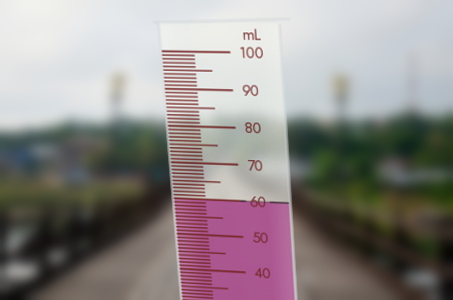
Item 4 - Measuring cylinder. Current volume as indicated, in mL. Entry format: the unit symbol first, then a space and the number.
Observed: mL 60
